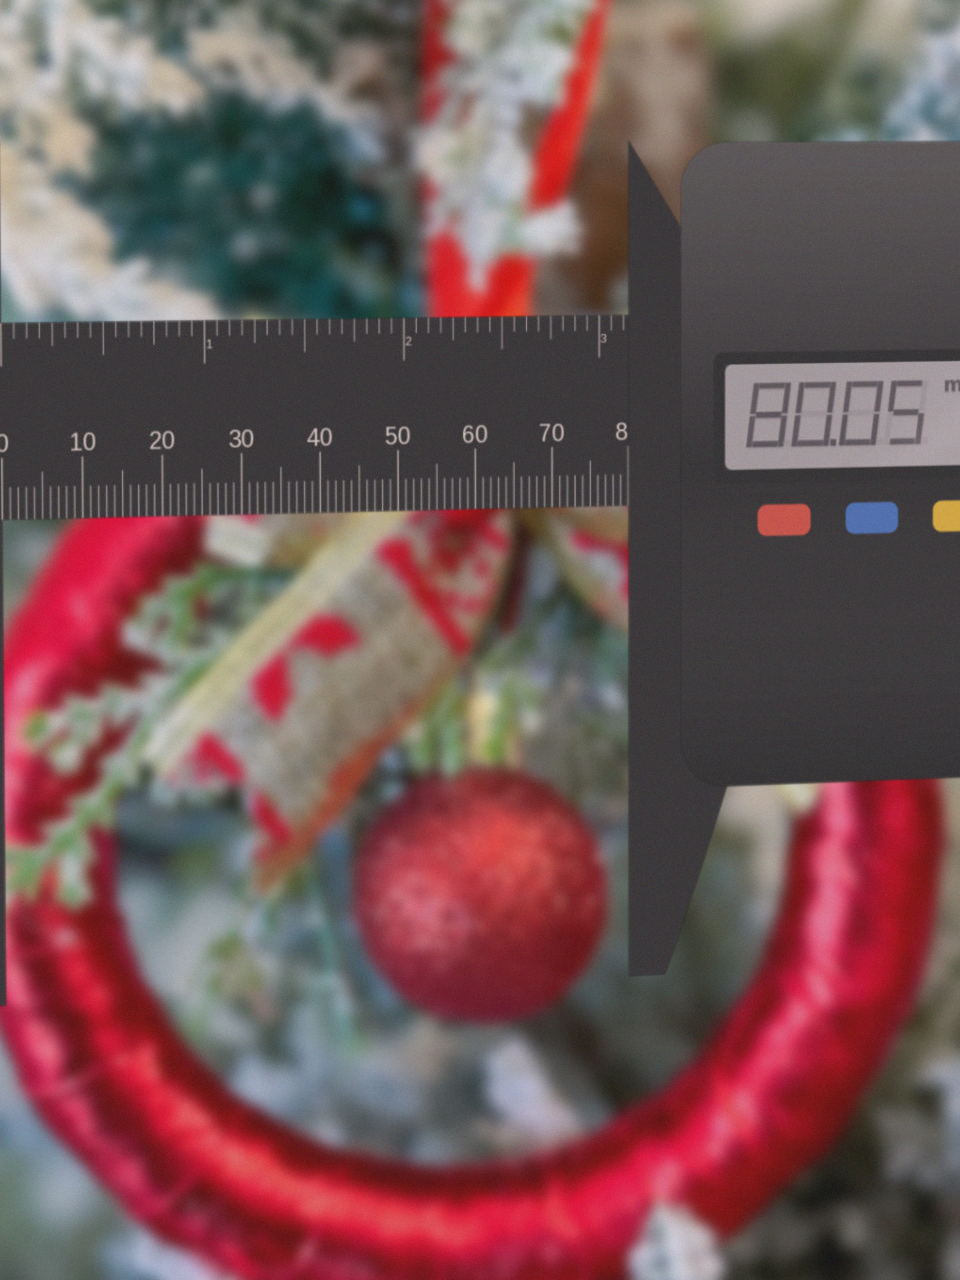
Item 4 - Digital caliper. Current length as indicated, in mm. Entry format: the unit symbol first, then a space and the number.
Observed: mm 80.05
